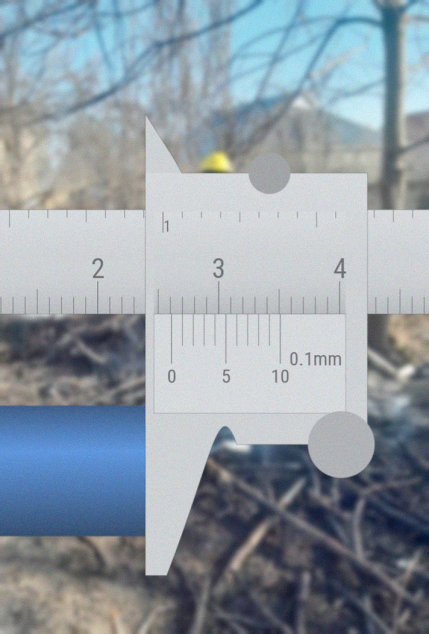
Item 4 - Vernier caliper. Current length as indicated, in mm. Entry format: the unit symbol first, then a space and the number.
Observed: mm 26.1
